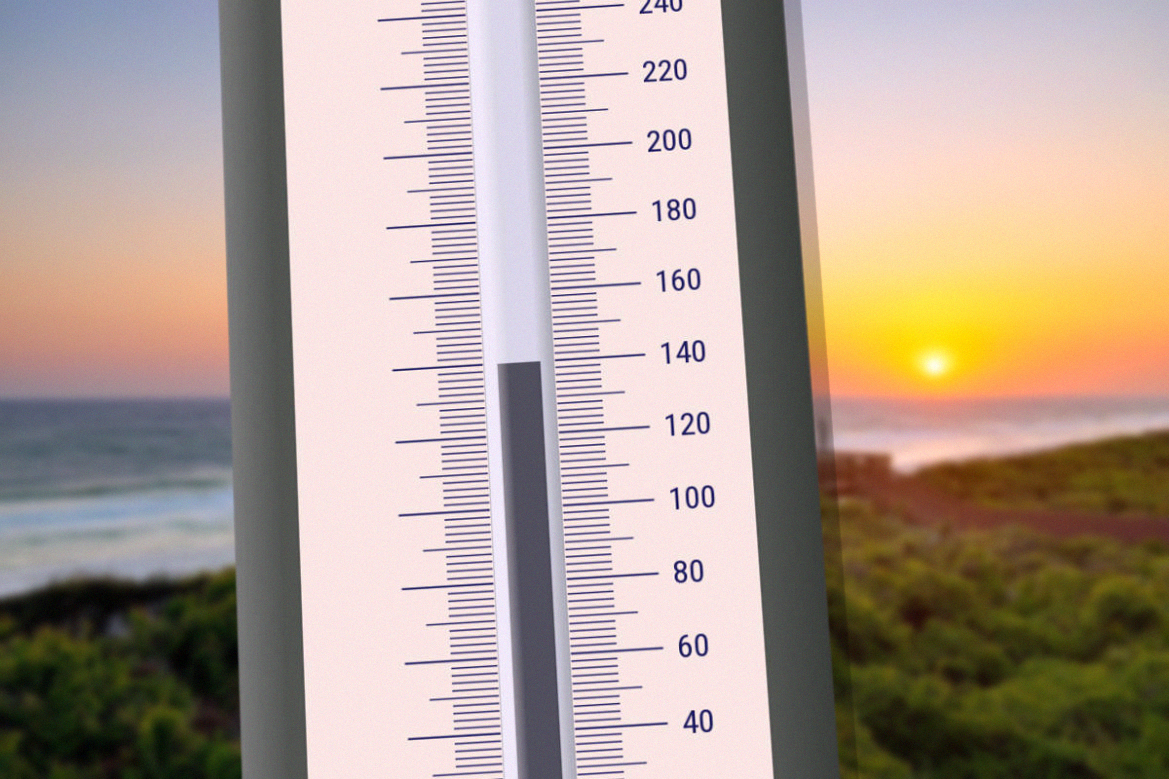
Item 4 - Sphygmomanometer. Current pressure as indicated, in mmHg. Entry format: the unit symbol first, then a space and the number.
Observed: mmHg 140
